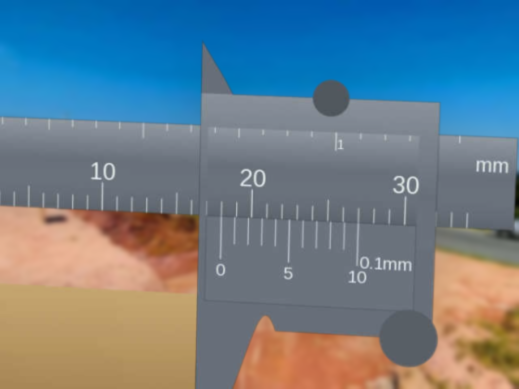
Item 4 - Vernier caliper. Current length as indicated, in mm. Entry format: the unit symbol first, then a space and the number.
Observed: mm 18.0
